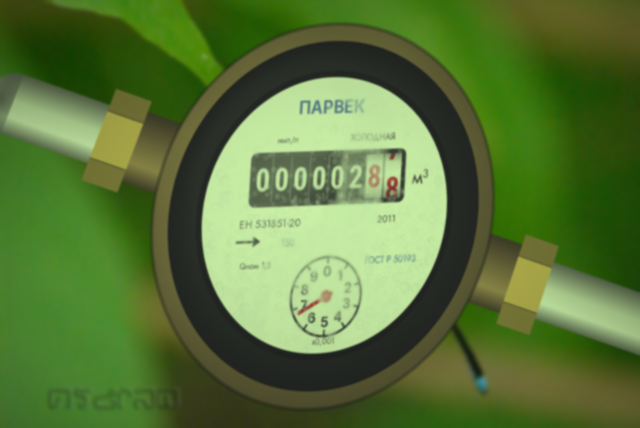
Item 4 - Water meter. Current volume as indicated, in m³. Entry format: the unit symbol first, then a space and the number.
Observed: m³ 2.876
